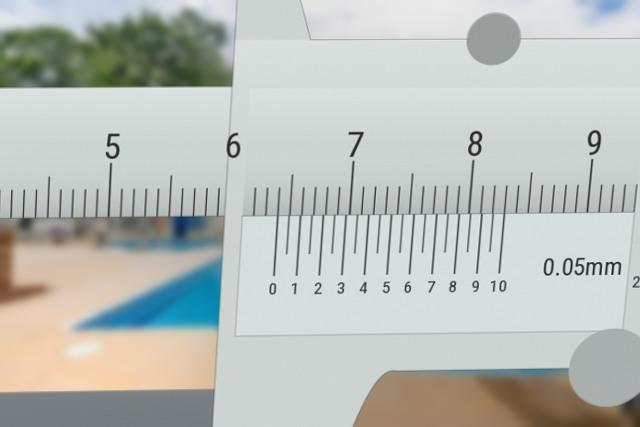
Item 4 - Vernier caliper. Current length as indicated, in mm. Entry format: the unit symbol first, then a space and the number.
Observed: mm 64.0
